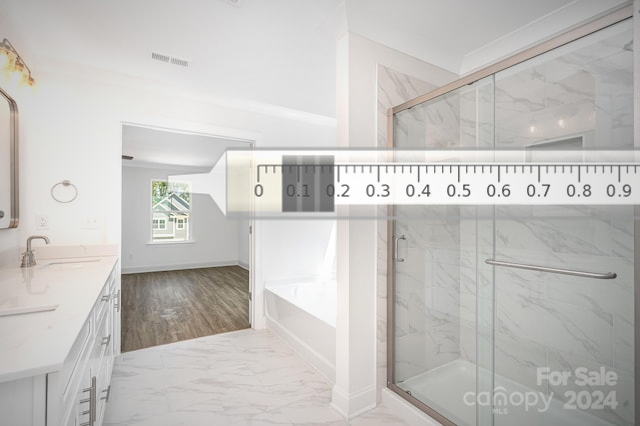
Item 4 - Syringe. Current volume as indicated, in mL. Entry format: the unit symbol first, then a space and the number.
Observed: mL 0.06
